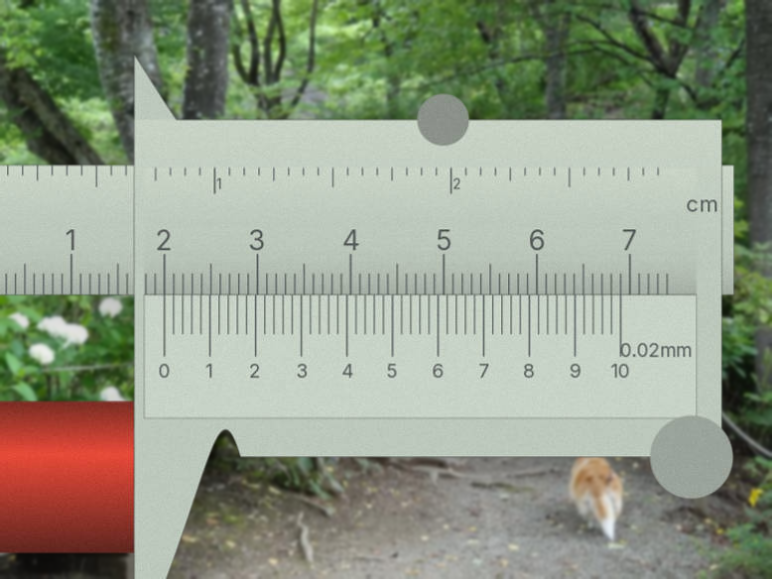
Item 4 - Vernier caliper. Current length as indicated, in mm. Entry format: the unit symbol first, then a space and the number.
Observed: mm 20.0
